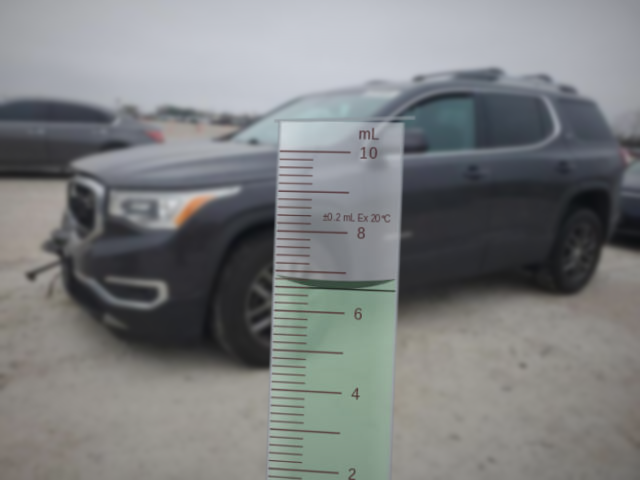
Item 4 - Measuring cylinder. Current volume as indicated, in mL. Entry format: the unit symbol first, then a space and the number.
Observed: mL 6.6
